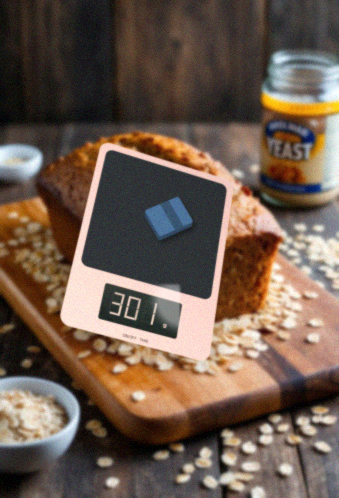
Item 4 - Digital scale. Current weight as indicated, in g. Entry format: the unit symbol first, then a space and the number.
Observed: g 301
